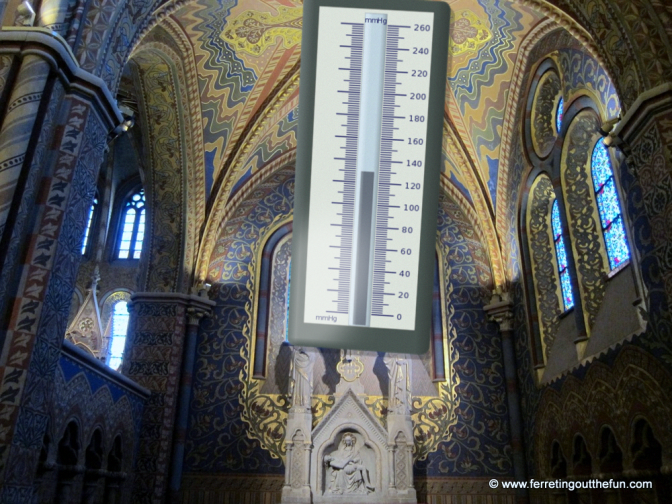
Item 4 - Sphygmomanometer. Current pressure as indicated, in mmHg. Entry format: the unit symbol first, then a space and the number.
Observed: mmHg 130
